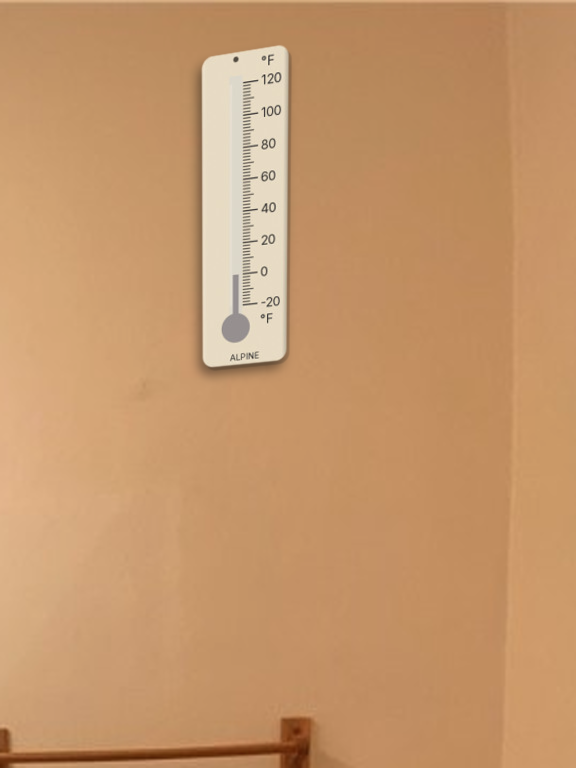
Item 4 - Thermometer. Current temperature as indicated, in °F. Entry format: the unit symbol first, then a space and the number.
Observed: °F 0
